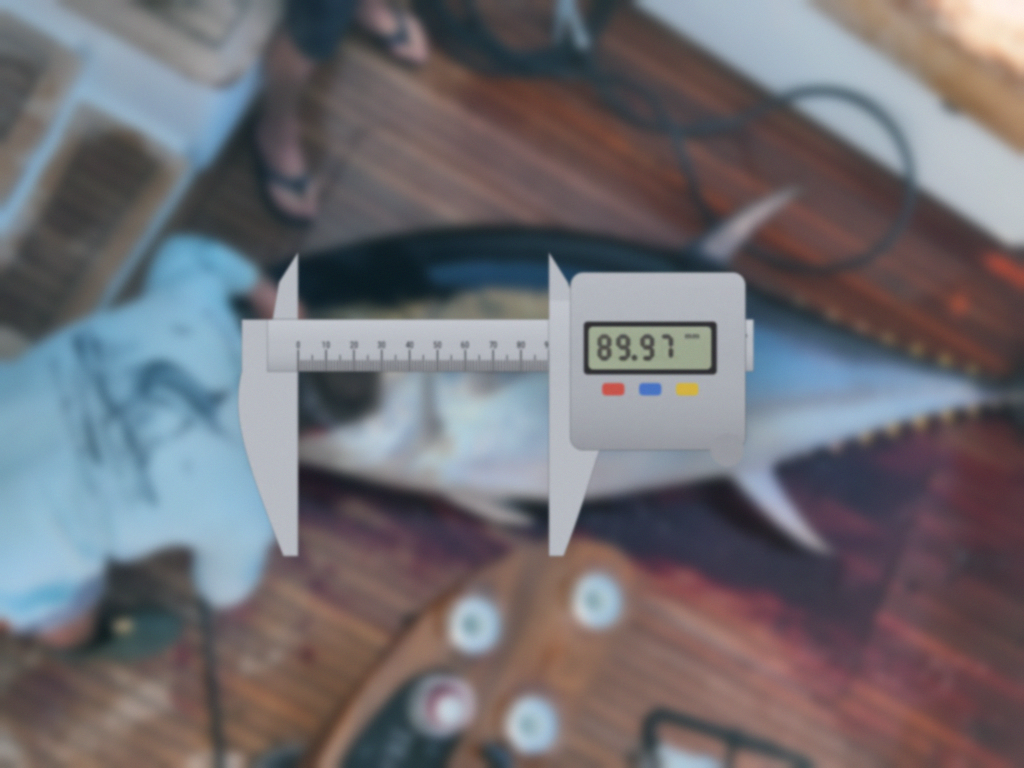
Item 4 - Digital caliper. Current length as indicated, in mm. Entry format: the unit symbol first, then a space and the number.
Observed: mm 89.97
